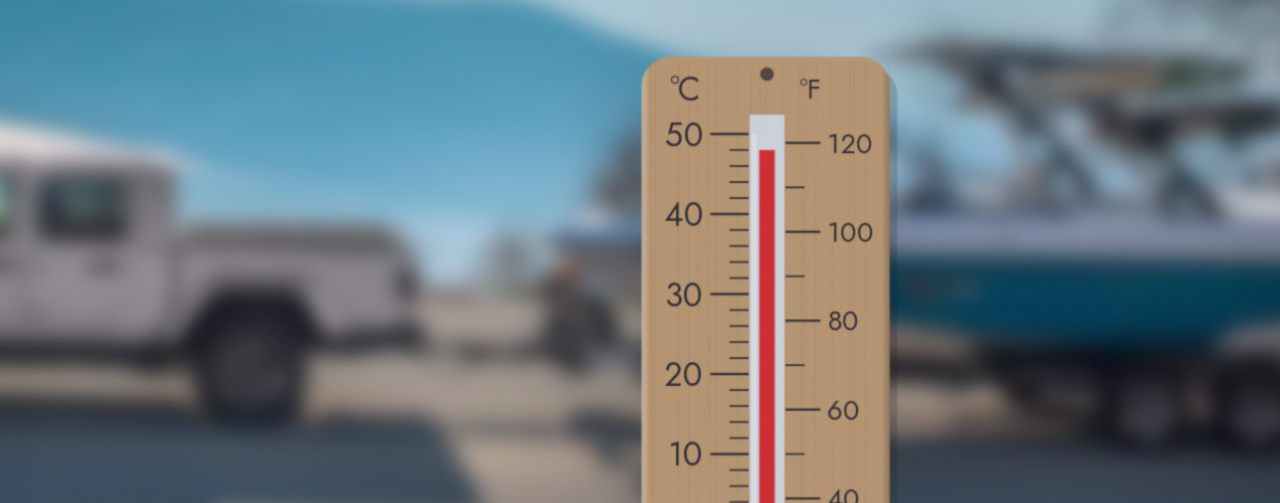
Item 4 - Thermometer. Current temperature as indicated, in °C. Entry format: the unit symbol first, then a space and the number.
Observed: °C 48
